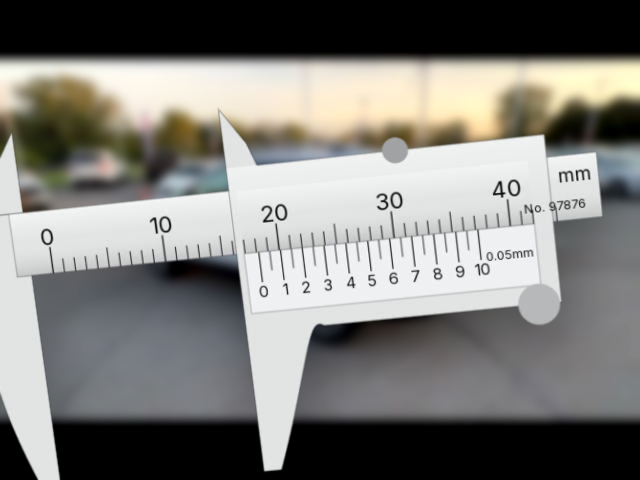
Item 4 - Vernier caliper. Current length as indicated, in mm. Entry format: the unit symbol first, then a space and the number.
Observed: mm 18.2
